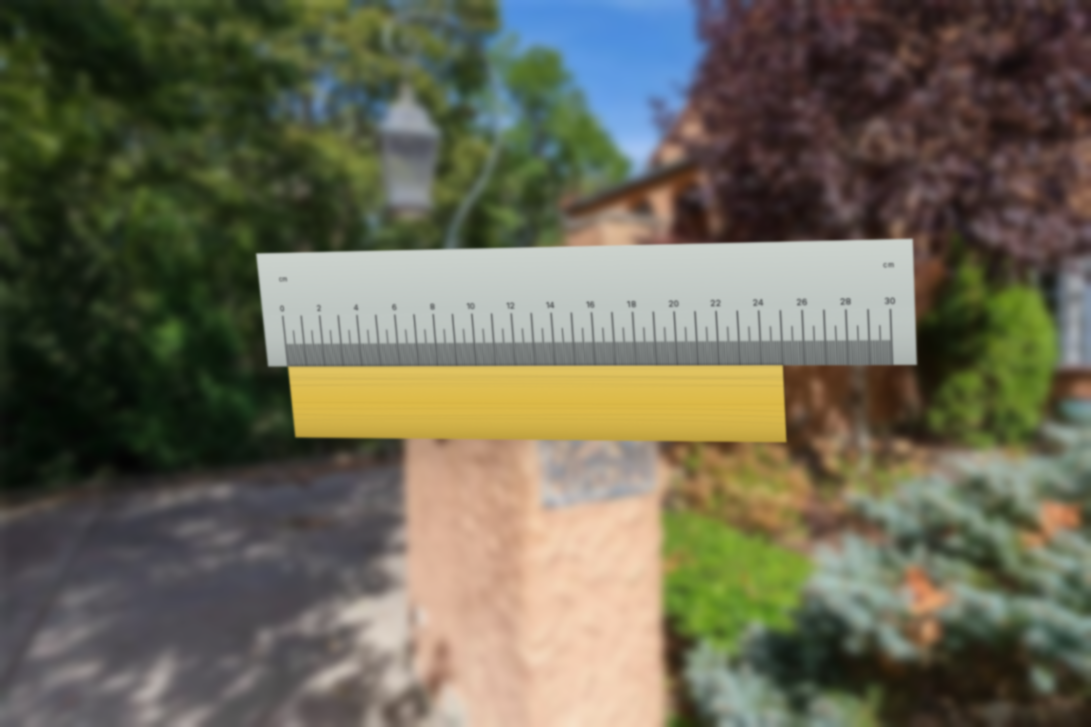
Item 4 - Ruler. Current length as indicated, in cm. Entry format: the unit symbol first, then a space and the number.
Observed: cm 25
